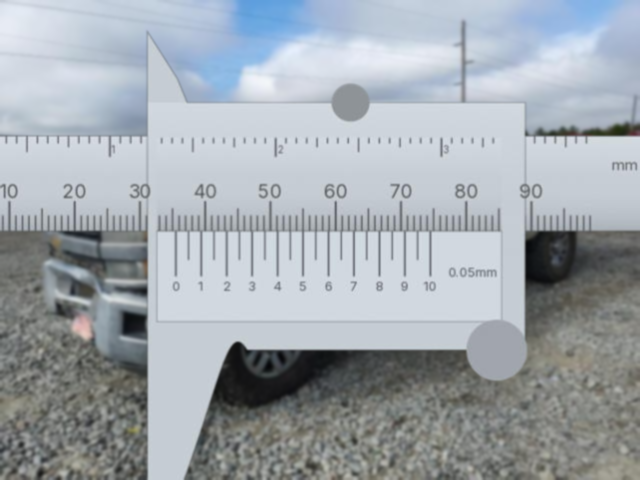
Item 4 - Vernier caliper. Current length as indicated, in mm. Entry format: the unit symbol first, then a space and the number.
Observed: mm 35.5
